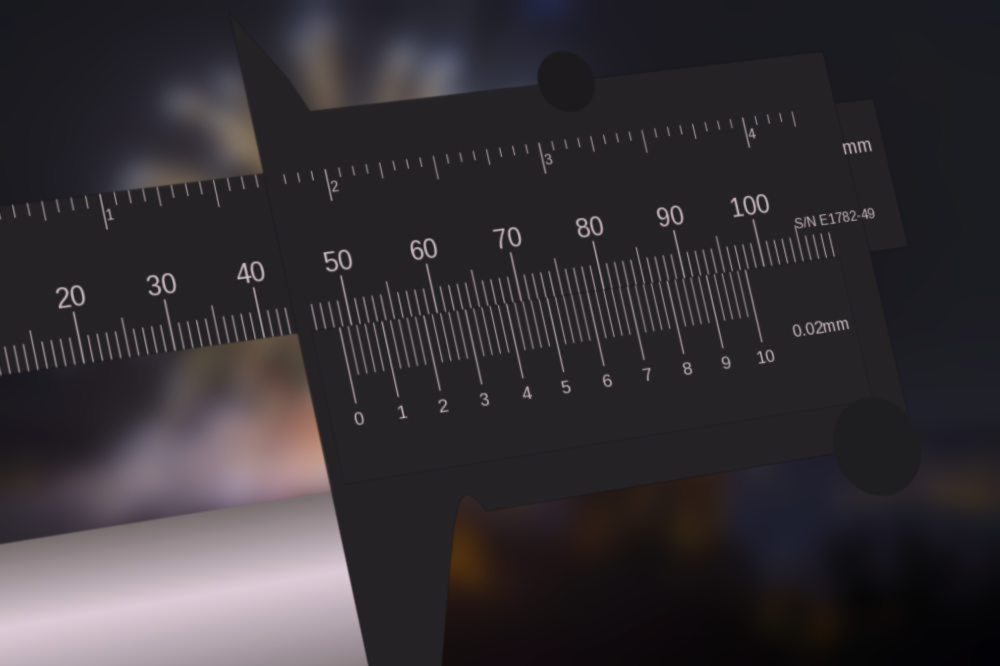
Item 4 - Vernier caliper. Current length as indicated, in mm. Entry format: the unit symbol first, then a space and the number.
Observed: mm 48.6
